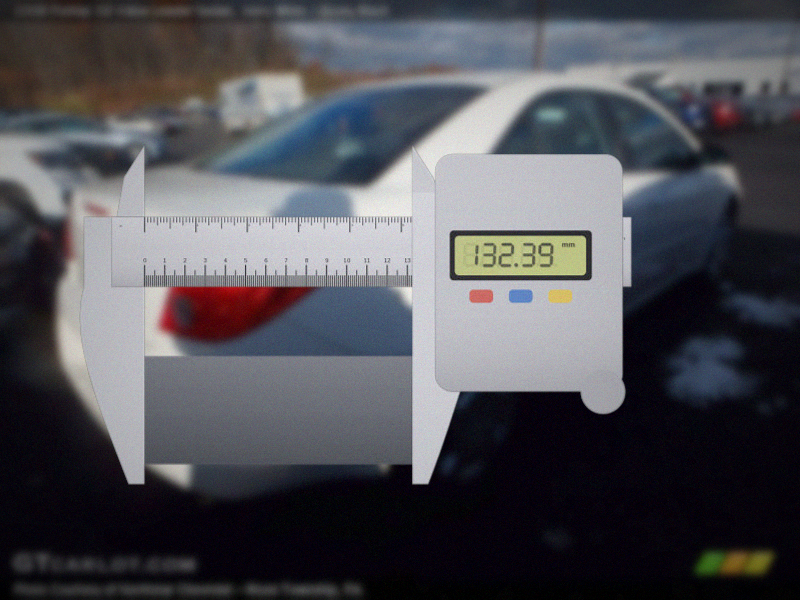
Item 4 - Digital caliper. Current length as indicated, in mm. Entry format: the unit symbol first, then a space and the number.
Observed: mm 132.39
